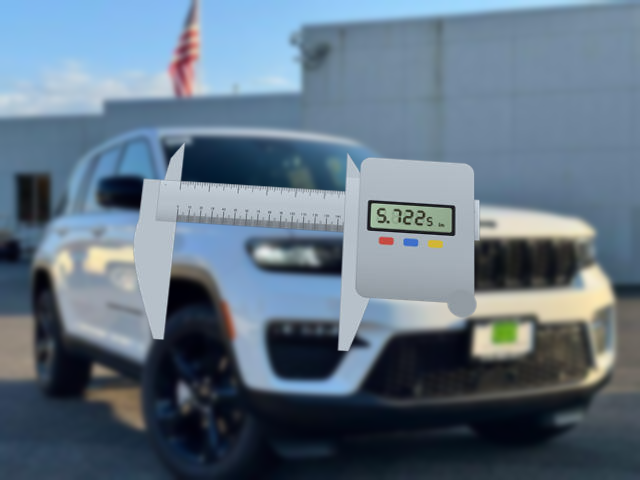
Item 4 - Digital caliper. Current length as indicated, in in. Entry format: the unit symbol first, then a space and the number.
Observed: in 5.7225
